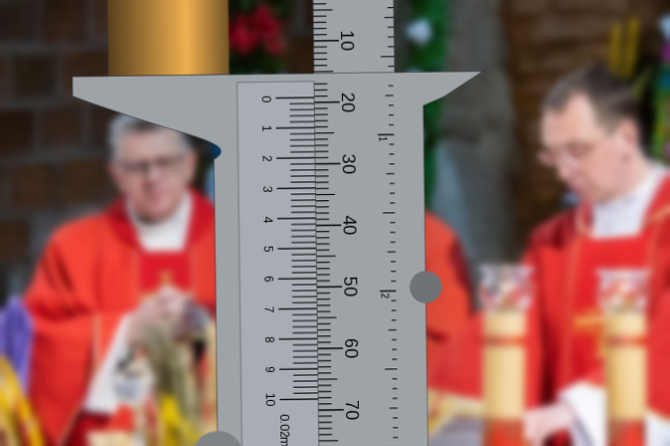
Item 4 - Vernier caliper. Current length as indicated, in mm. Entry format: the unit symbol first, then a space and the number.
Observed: mm 19.2
